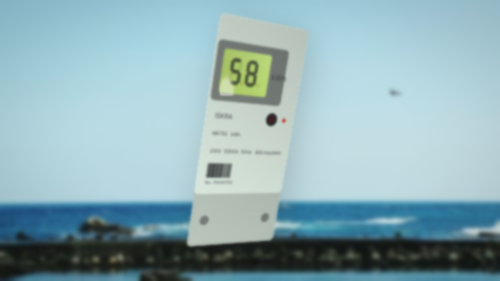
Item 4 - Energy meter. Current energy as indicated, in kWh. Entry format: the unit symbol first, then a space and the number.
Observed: kWh 58
